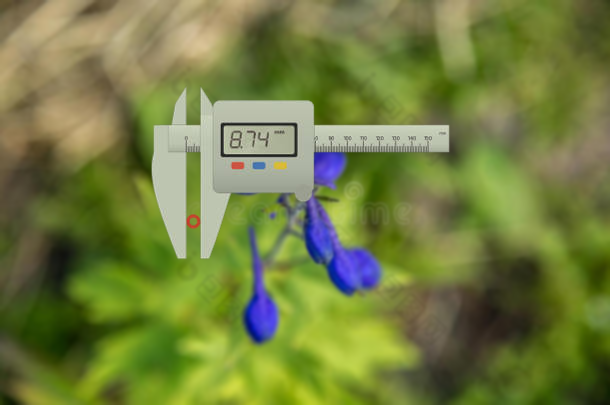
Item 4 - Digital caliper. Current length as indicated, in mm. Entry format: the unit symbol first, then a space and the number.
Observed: mm 8.74
